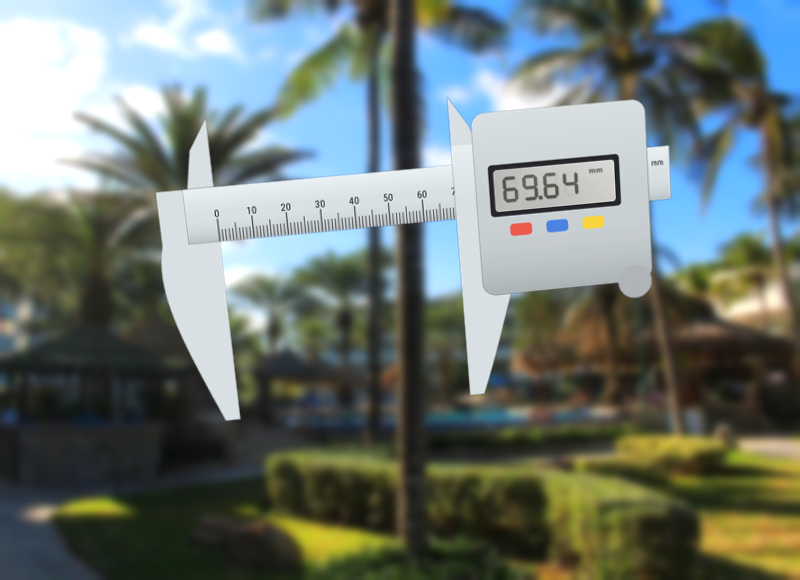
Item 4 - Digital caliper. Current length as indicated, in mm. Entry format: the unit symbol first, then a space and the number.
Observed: mm 69.64
